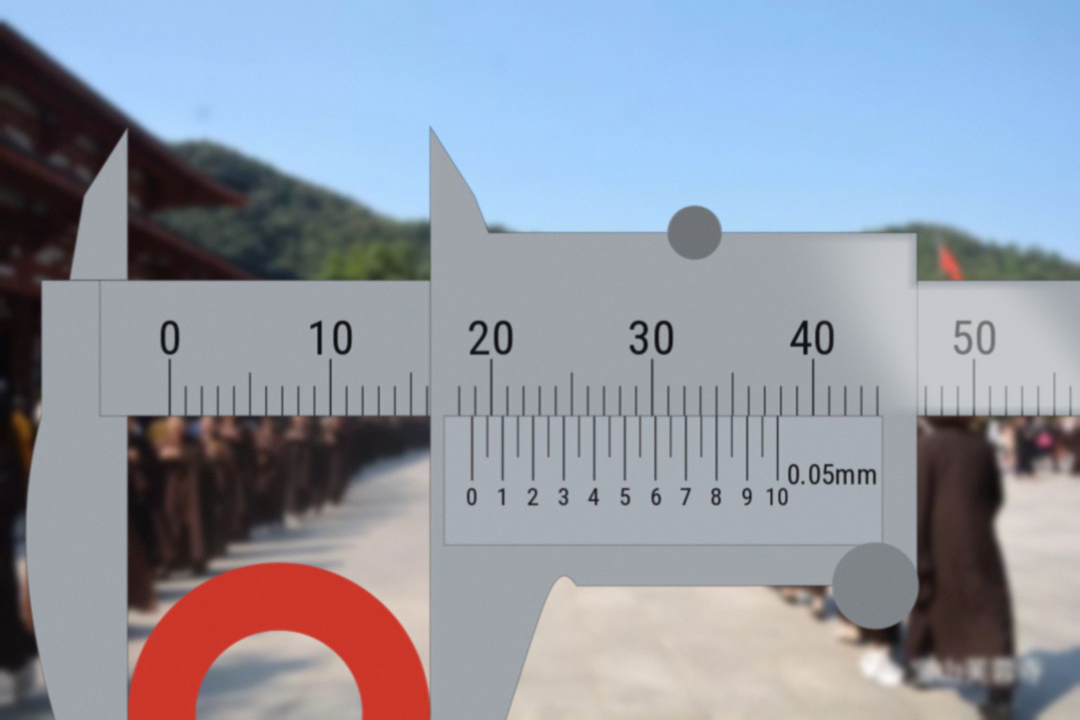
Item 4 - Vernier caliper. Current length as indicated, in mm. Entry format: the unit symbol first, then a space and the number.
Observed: mm 18.8
